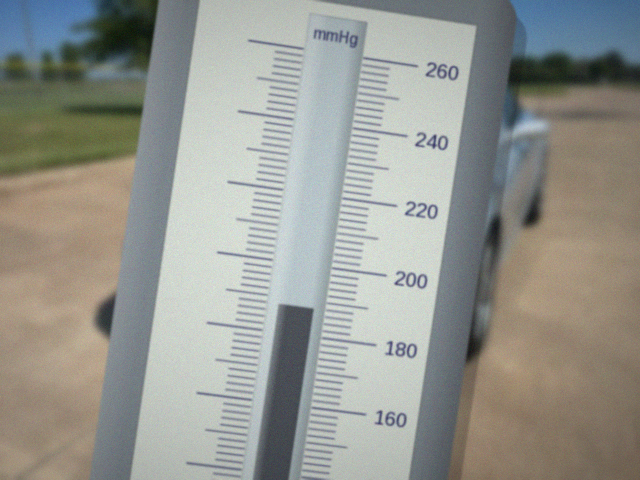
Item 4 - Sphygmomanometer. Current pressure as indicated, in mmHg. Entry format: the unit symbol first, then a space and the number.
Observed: mmHg 188
